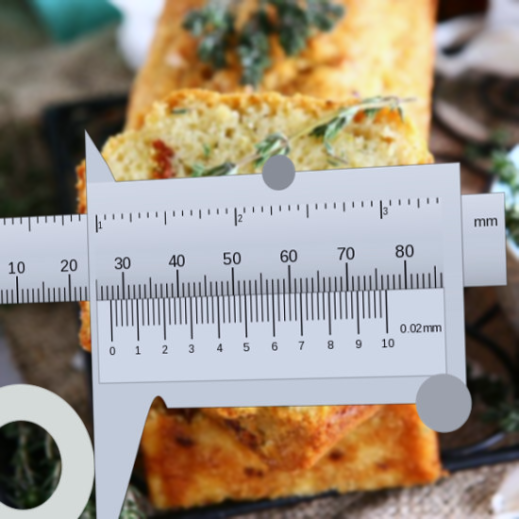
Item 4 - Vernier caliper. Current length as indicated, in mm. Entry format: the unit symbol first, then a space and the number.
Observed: mm 27.6
